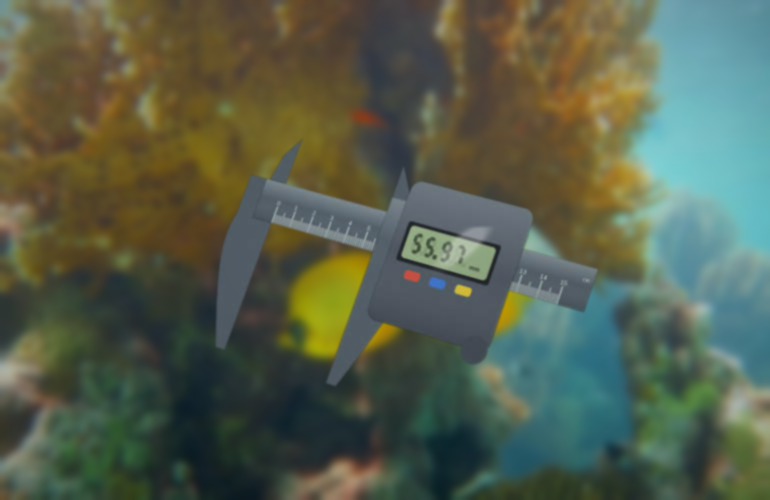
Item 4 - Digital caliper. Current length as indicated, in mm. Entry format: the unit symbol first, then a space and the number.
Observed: mm 55.97
